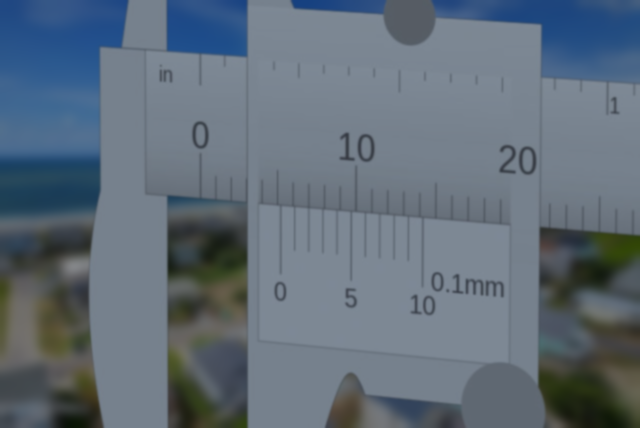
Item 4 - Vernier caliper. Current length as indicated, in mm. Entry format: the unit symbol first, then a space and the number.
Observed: mm 5.2
